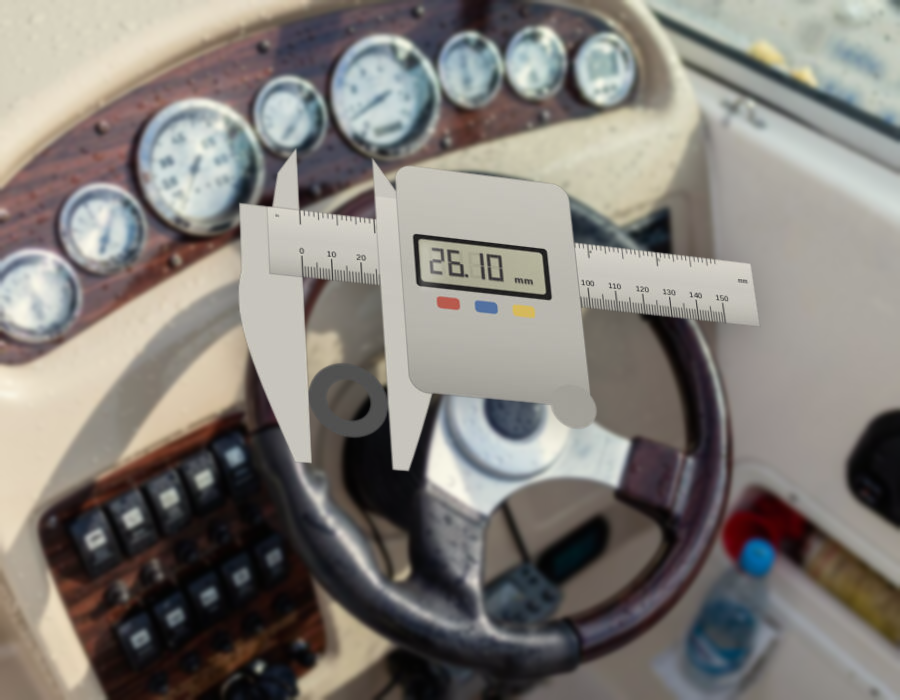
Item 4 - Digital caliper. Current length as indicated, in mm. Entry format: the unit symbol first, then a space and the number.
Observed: mm 26.10
